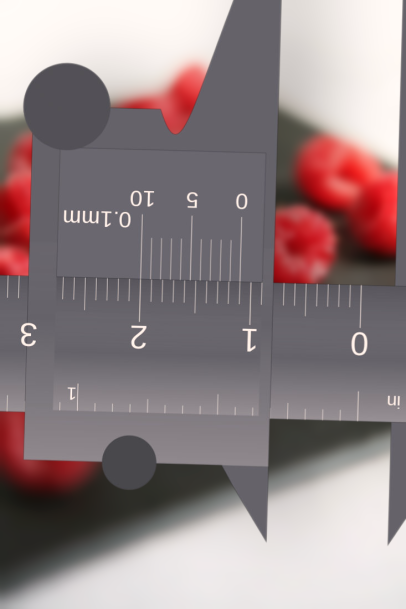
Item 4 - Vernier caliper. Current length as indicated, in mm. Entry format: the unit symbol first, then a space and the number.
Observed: mm 11.0
